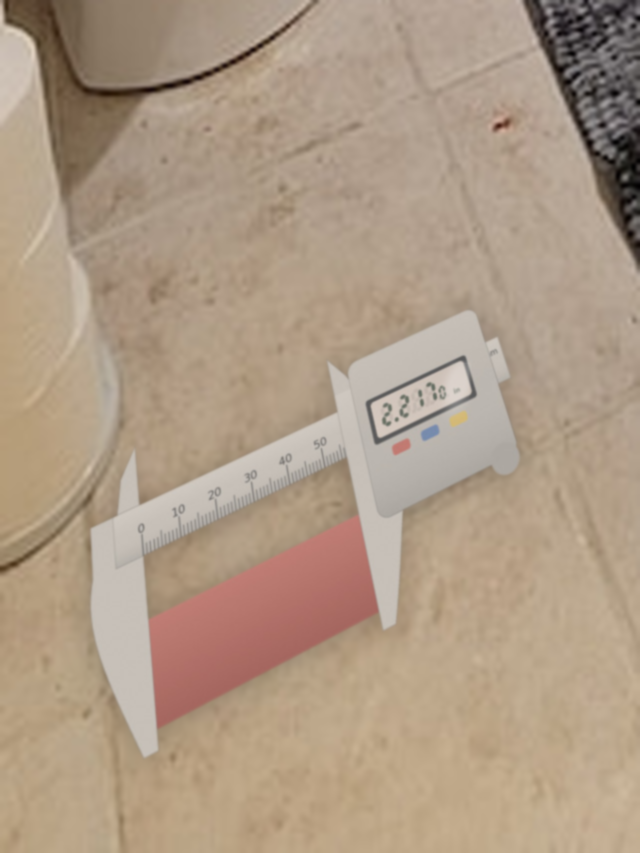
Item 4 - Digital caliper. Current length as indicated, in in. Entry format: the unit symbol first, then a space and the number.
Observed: in 2.2170
